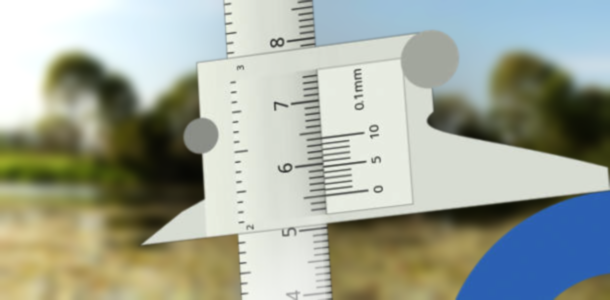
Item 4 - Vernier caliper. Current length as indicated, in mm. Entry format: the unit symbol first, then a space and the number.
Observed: mm 55.0
